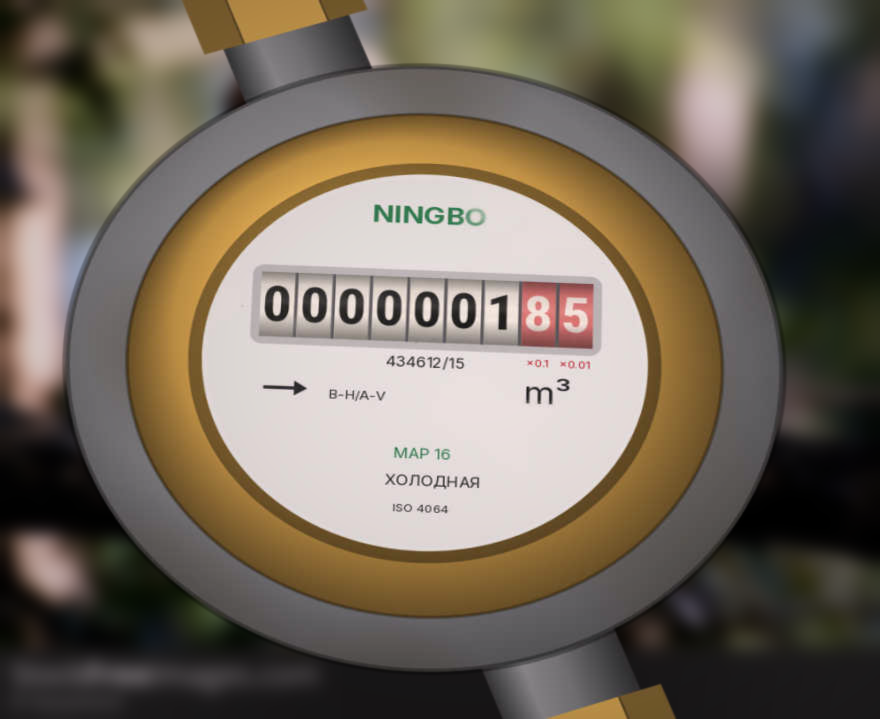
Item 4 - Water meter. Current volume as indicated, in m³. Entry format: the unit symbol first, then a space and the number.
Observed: m³ 1.85
